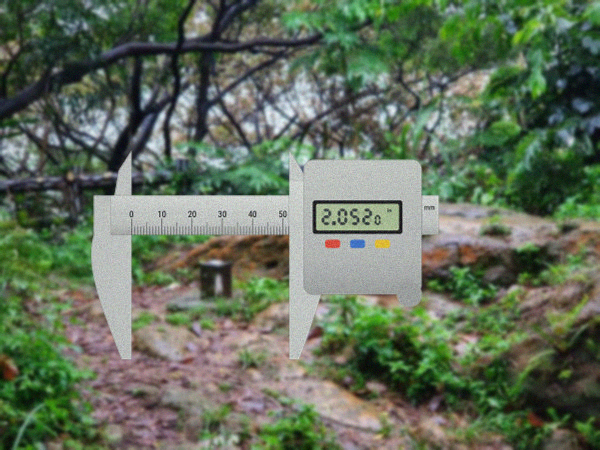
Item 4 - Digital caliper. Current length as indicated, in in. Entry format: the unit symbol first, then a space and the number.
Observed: in 2.0520
